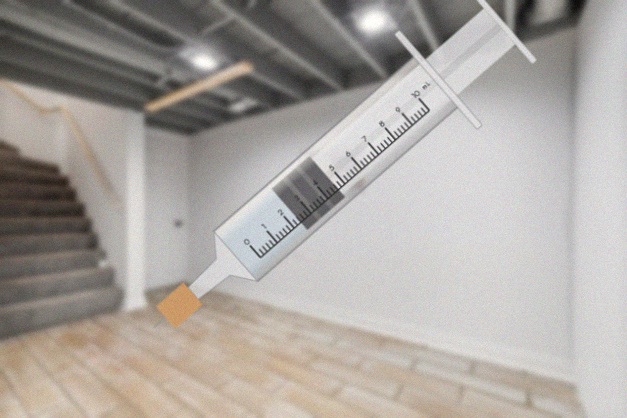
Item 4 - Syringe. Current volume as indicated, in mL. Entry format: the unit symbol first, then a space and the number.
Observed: mL 2.4
